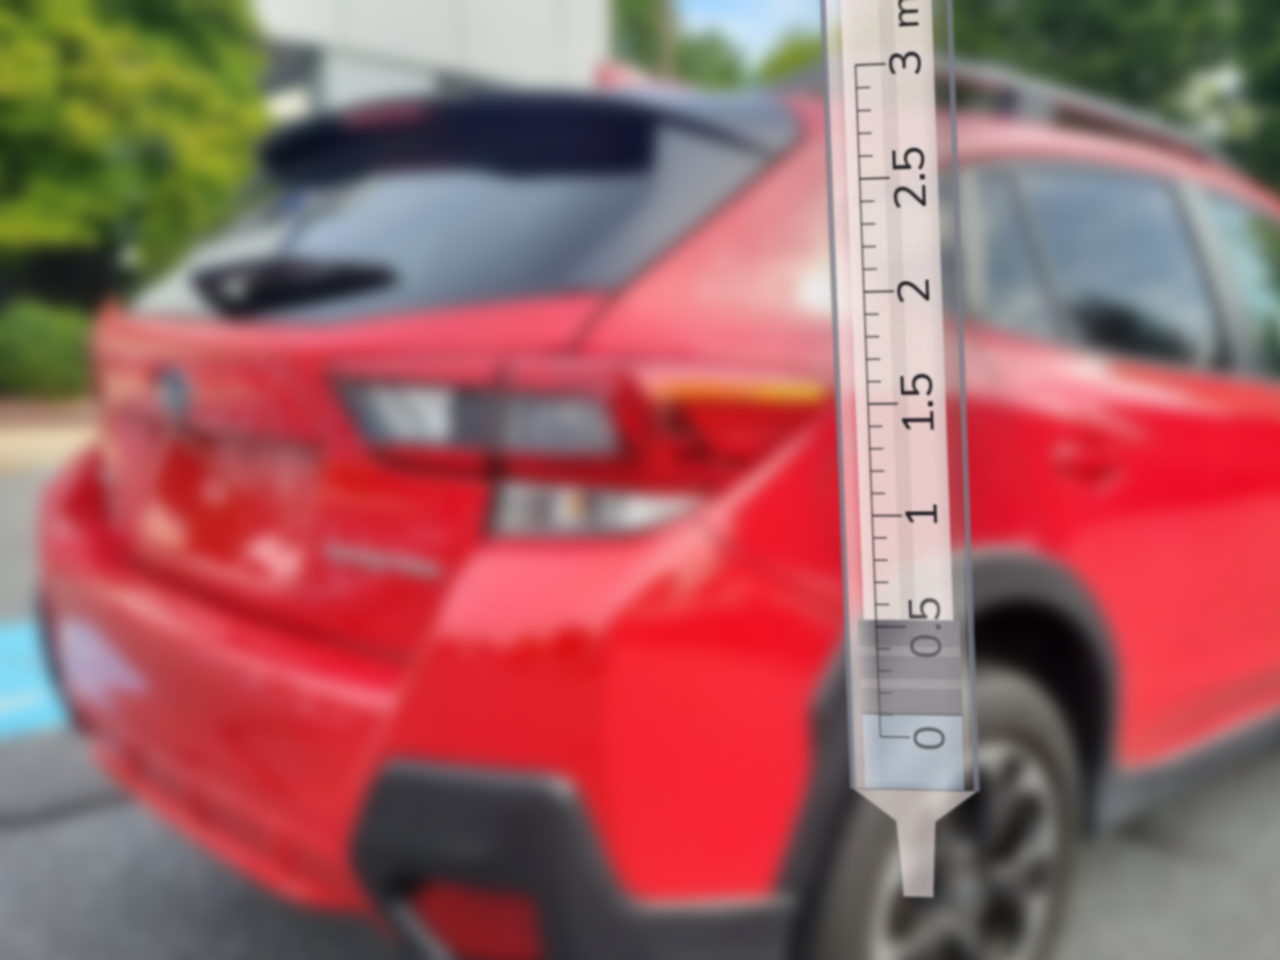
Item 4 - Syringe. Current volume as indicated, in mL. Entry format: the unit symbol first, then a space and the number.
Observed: mL 0.1
